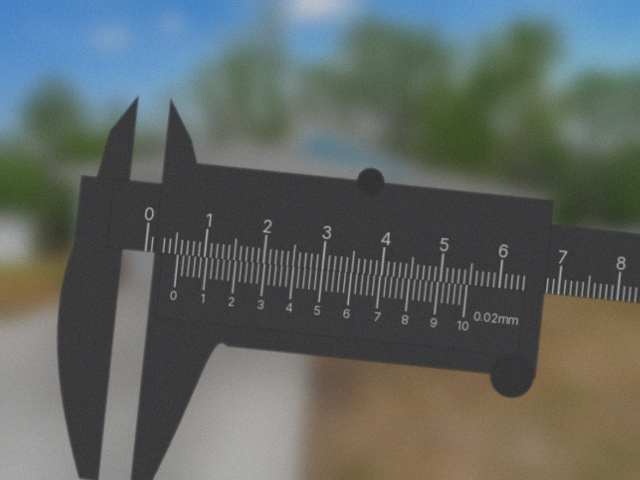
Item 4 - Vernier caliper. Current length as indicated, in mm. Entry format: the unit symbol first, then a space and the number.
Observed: mm 5.5
